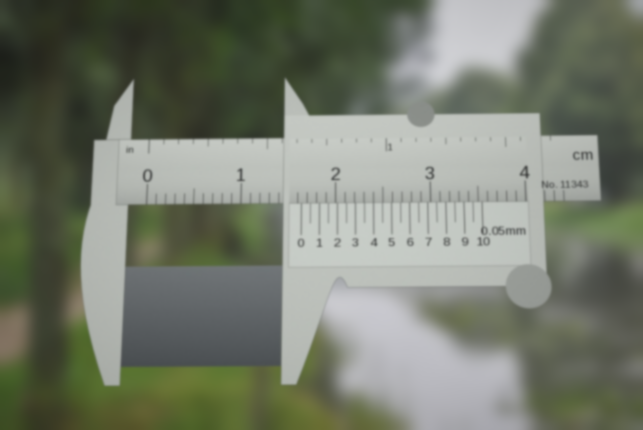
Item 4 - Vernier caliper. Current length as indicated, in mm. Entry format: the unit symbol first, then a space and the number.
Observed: mm 16.4
